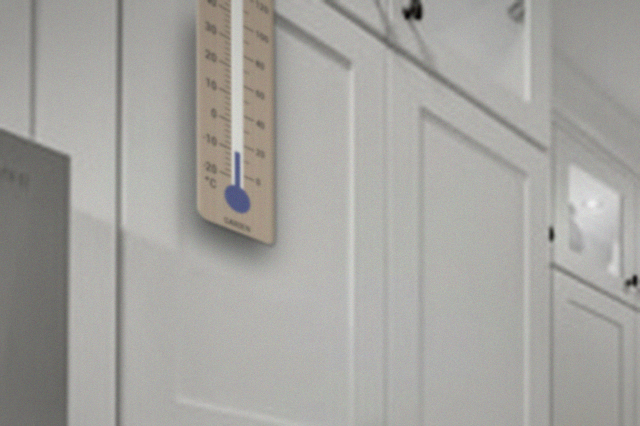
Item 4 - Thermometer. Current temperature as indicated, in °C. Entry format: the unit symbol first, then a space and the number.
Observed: °C -10
